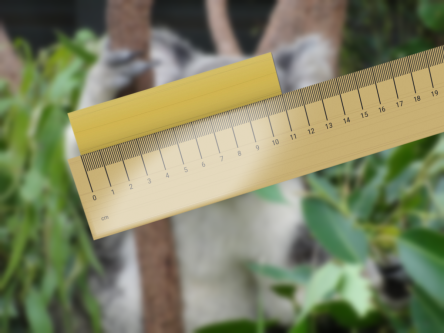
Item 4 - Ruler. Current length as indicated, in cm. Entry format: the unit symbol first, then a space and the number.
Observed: cm 11
